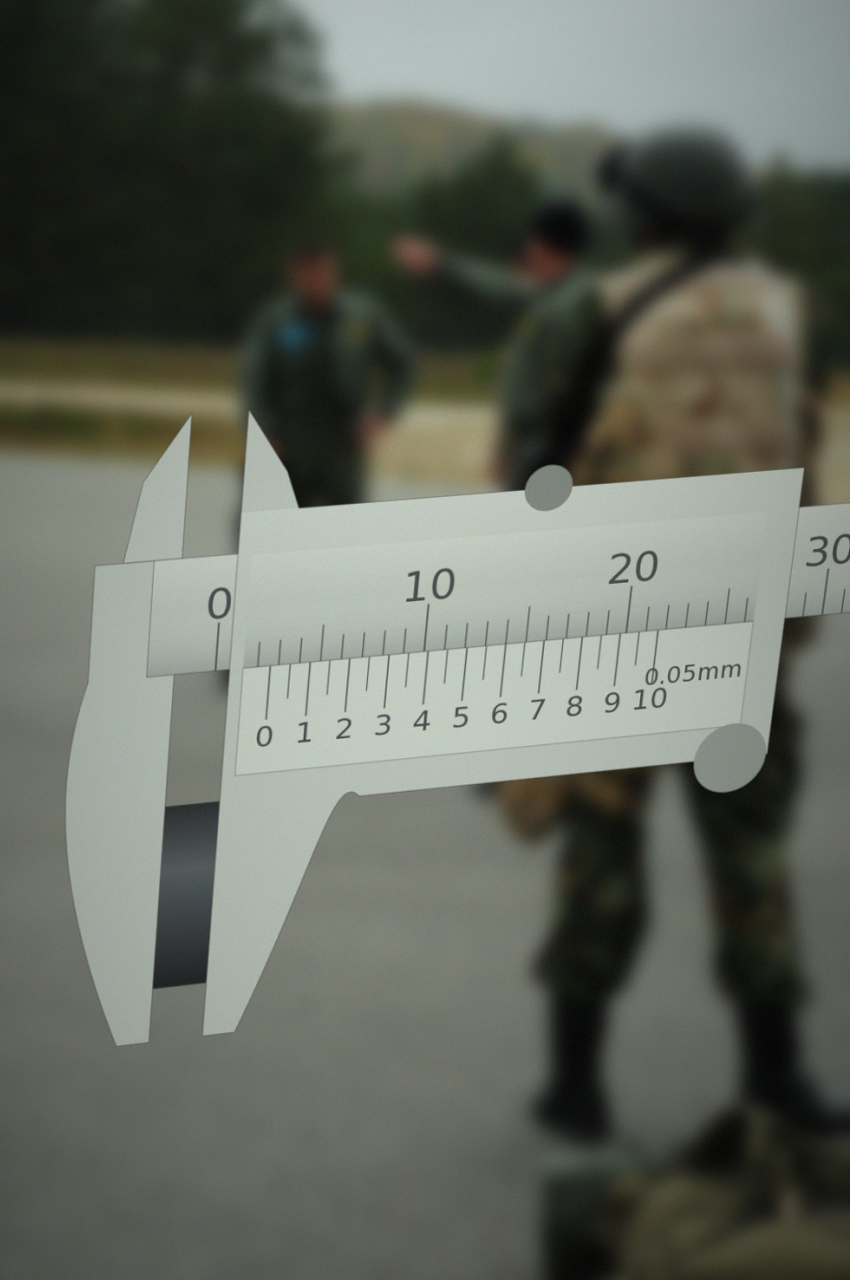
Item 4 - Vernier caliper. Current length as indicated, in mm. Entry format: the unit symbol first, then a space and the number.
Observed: mm 2.6
